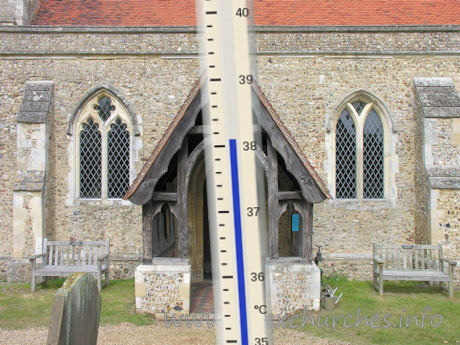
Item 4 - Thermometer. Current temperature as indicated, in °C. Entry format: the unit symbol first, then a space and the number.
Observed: °C 38.1
